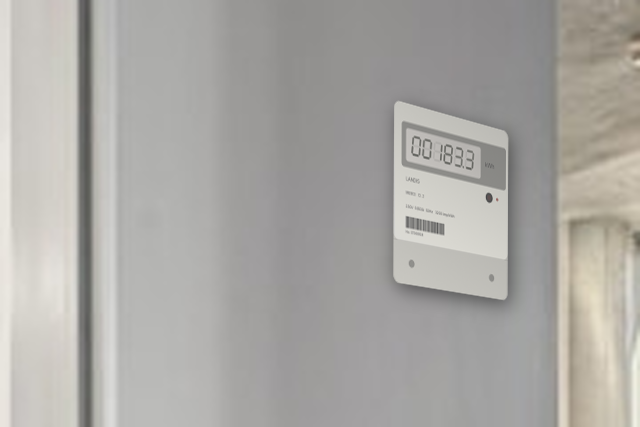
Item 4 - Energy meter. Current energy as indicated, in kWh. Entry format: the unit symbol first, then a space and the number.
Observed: kWh 183.3
